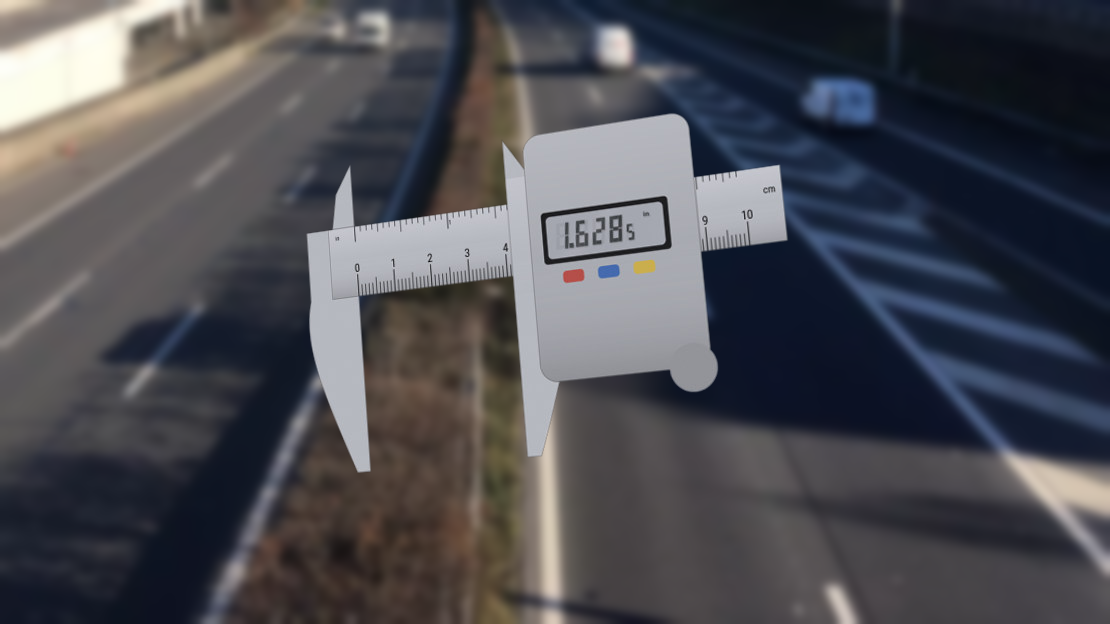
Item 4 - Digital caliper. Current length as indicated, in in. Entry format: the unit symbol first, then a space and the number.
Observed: in 1.6285
